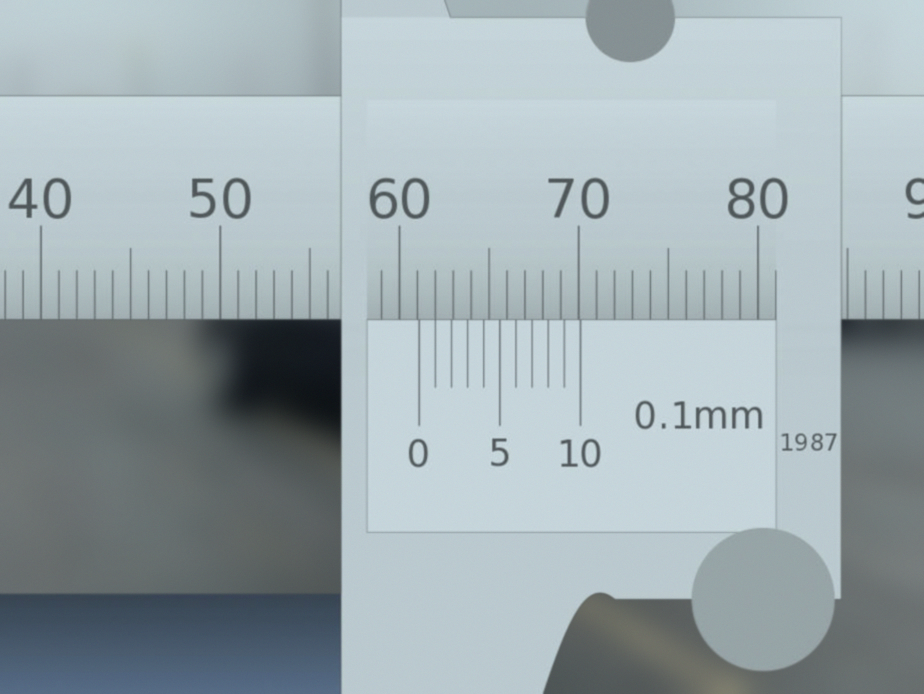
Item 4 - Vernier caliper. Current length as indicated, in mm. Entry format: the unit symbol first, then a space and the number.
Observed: mm 61.1
